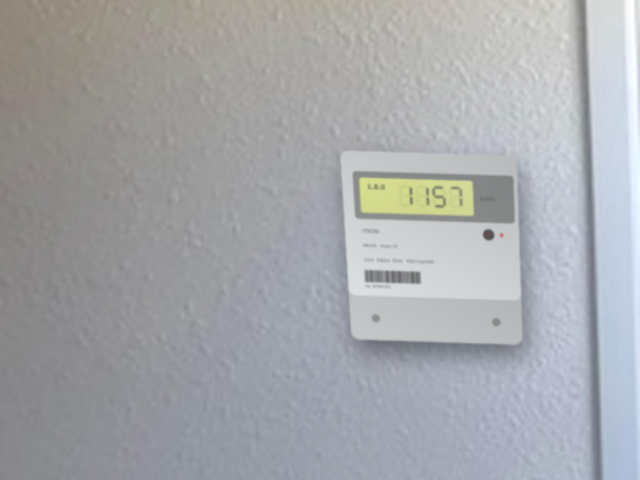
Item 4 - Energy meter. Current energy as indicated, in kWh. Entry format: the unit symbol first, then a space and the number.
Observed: kWh 1157
